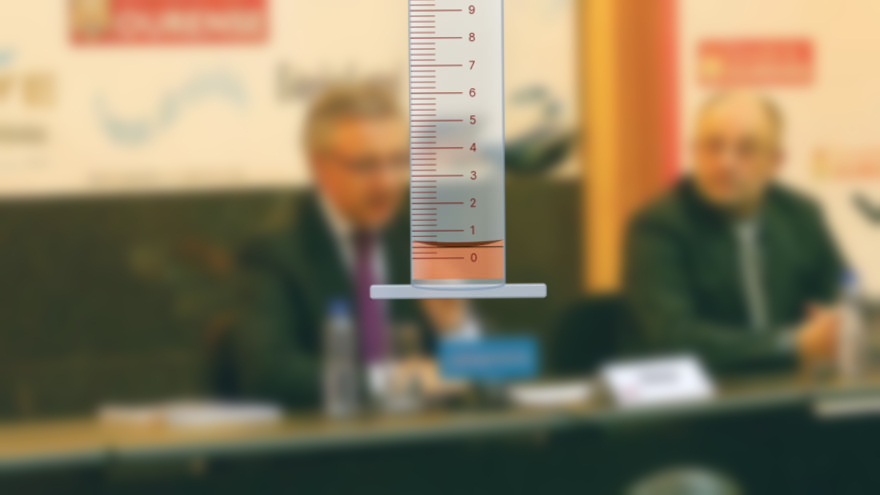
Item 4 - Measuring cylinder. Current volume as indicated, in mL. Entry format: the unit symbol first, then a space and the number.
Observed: mL 0.4
